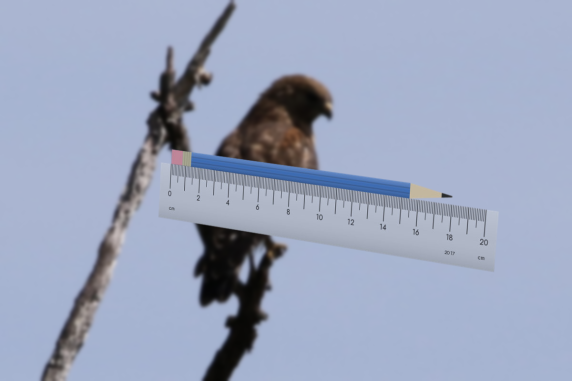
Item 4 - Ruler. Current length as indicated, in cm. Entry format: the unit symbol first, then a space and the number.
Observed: cm 18
